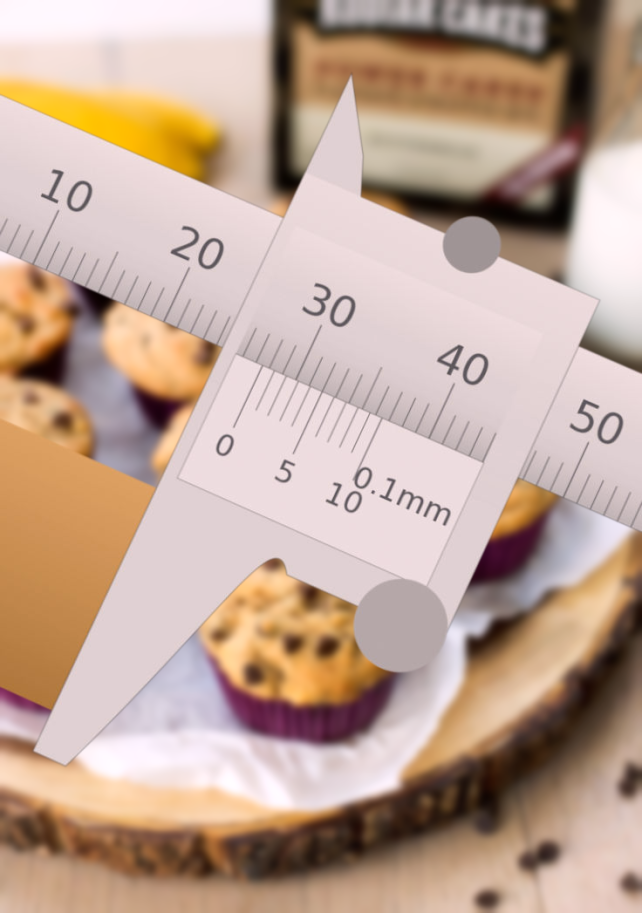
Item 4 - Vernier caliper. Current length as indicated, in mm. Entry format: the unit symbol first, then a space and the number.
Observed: mm 27.5
